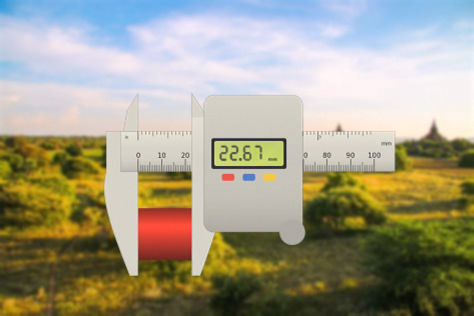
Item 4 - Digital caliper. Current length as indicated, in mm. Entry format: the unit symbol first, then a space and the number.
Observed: mm 22.67
